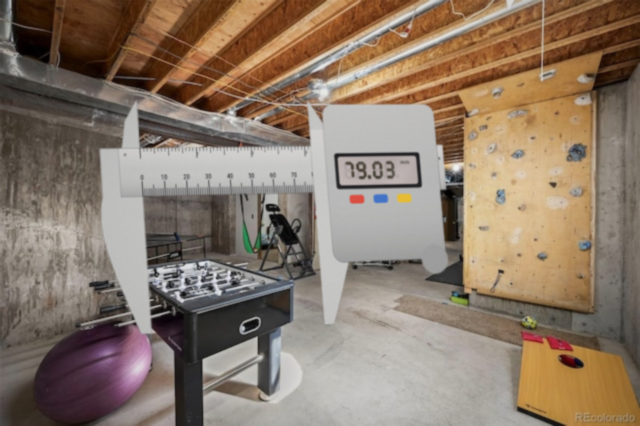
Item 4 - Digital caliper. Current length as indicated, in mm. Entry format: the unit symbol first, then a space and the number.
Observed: mm 79.03
